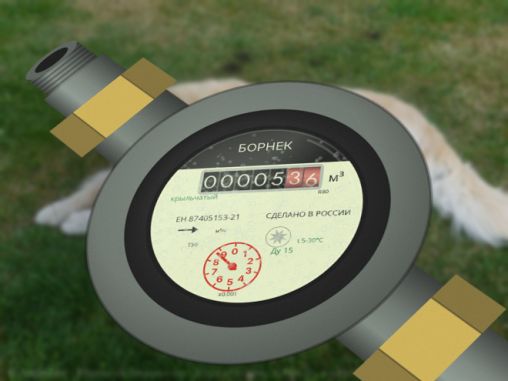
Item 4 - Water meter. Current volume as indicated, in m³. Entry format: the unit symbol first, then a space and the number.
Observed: m³ 5.358
